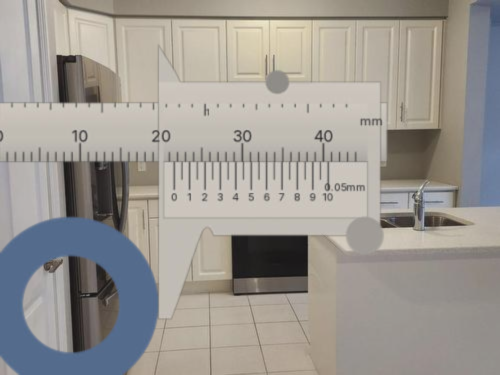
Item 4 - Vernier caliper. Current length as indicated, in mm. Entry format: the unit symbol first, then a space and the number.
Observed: mm 21.6
